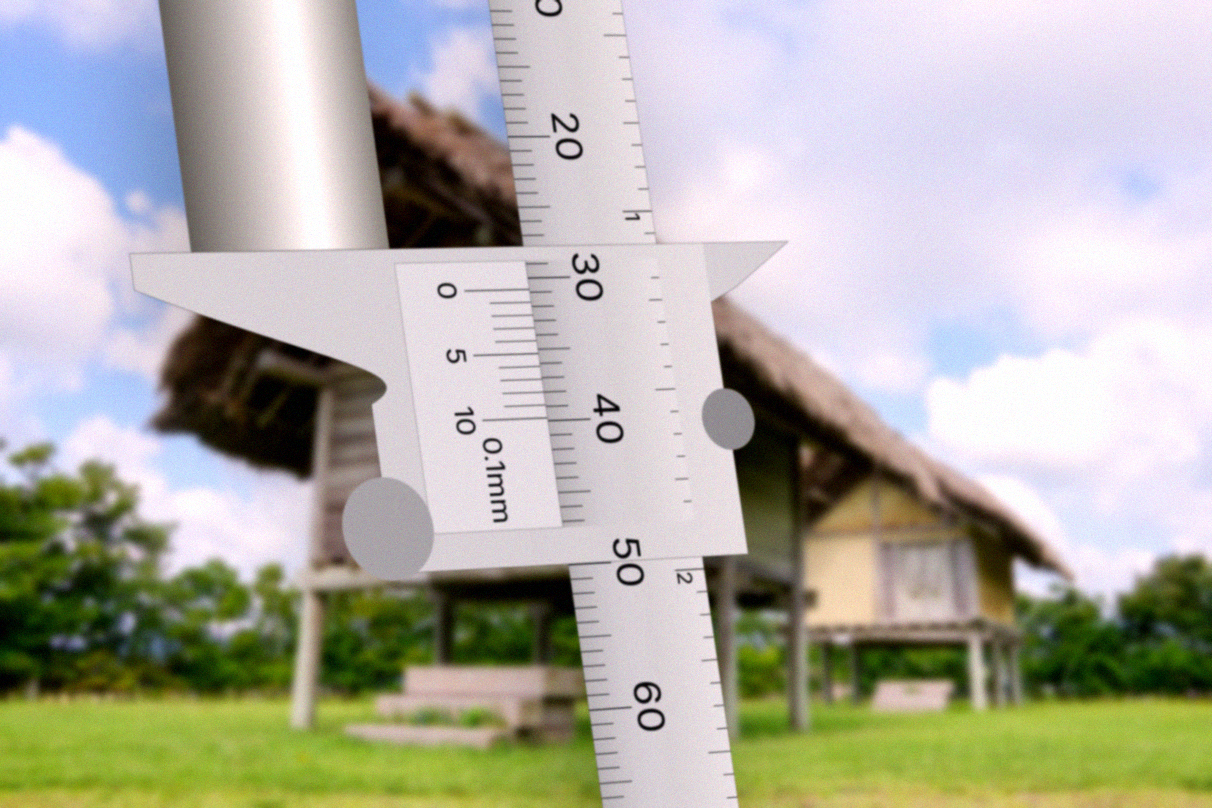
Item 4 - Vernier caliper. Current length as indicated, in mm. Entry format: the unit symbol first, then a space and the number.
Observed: mm 30.8
